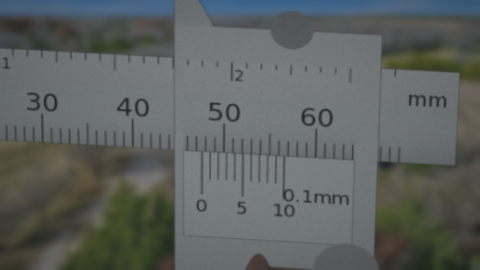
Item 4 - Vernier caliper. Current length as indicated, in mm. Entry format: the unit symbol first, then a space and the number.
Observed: mm 47.6
